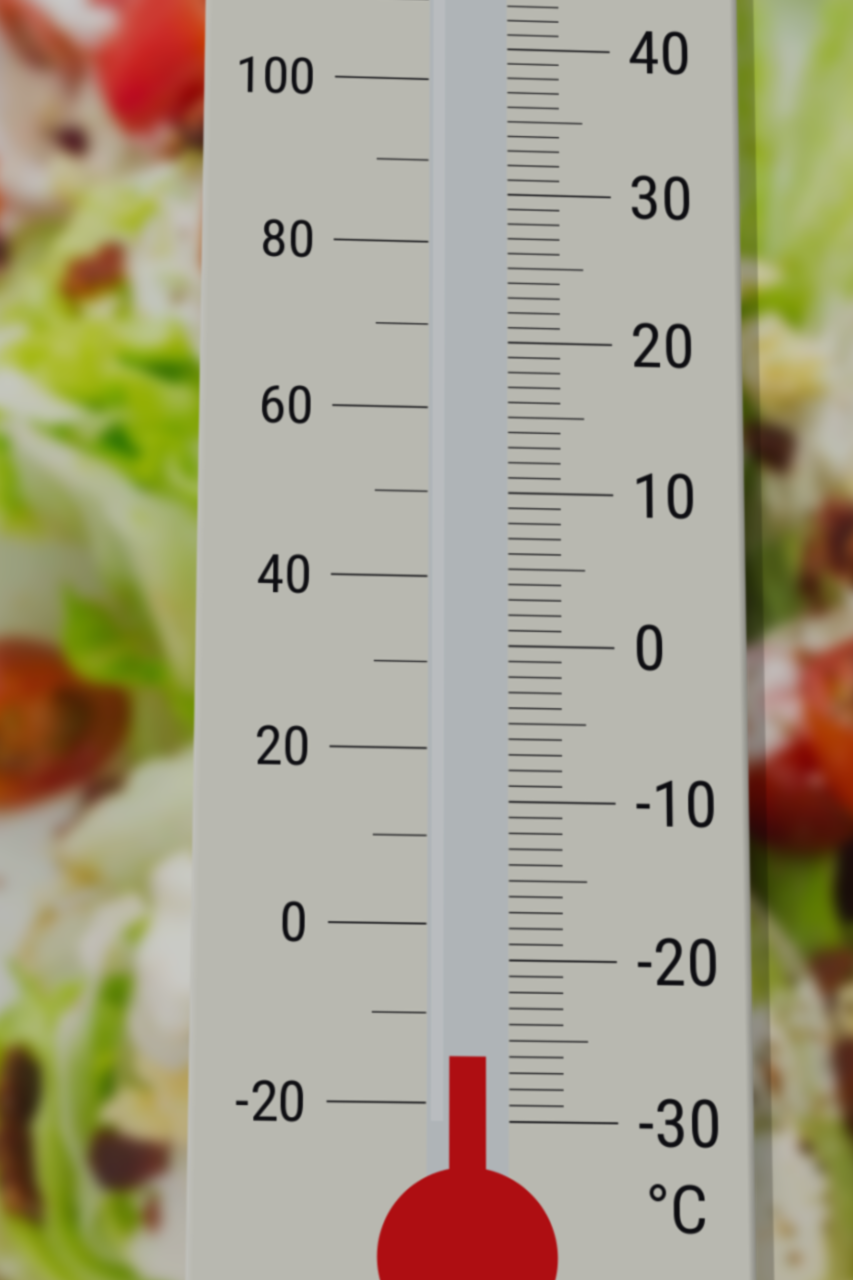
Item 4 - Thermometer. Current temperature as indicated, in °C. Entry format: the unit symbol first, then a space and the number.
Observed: °C -26
